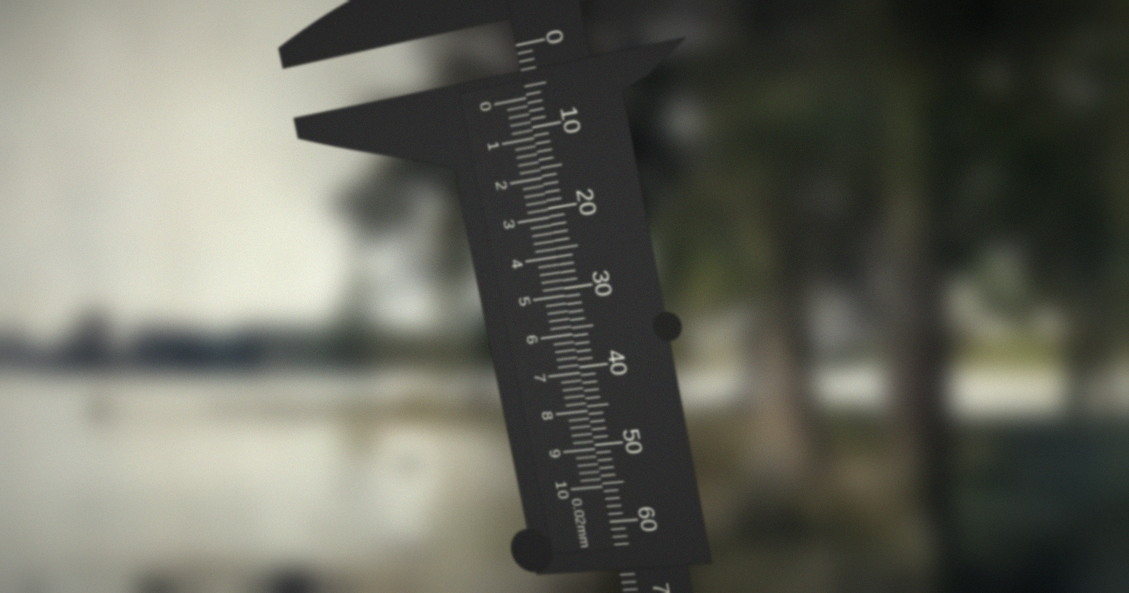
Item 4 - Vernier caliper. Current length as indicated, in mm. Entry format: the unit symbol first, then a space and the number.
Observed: mm 6.4
